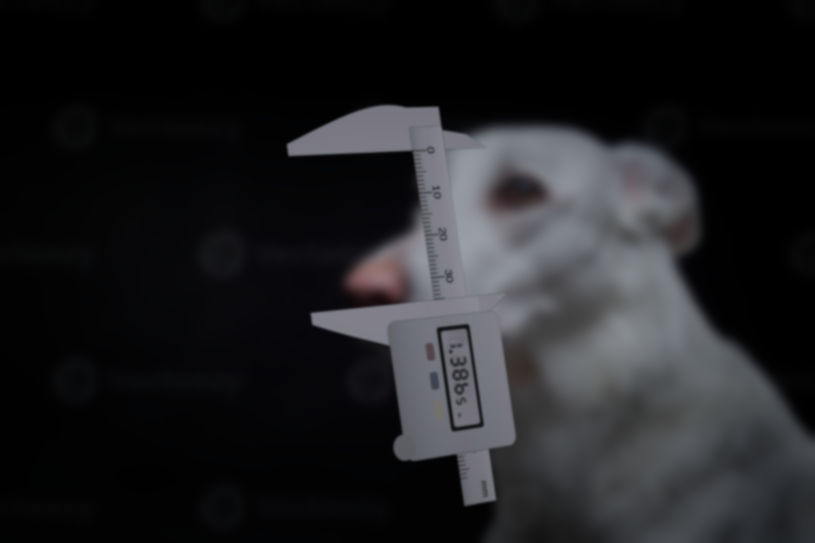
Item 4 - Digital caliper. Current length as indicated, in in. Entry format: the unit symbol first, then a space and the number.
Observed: in 1.3865
